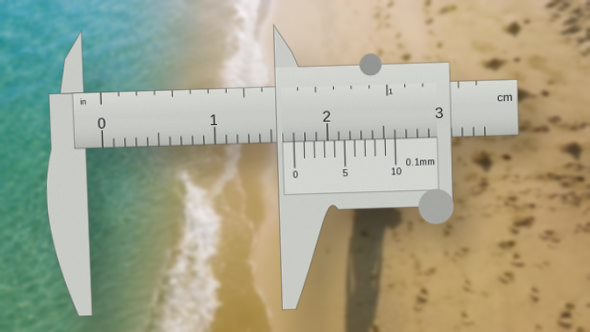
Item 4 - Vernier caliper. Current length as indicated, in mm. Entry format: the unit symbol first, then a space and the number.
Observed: mm 17.0
